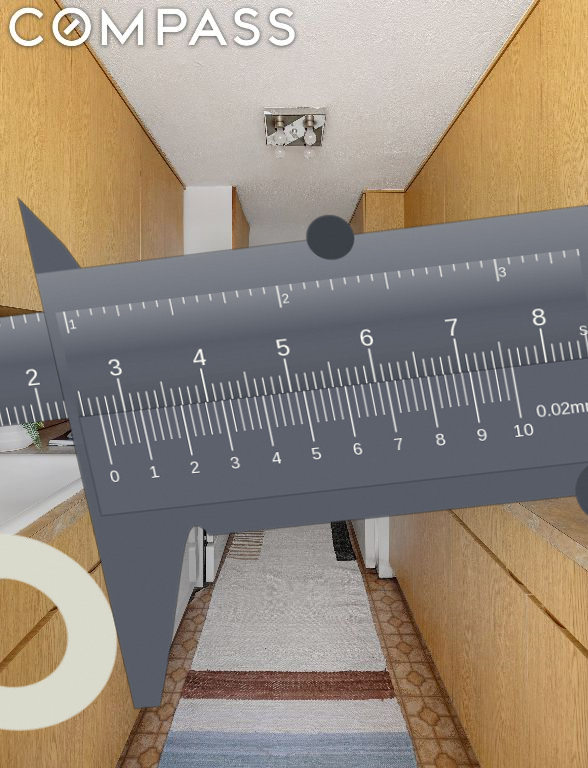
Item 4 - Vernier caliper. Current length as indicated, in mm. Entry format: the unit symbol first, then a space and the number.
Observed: mm 27.0
